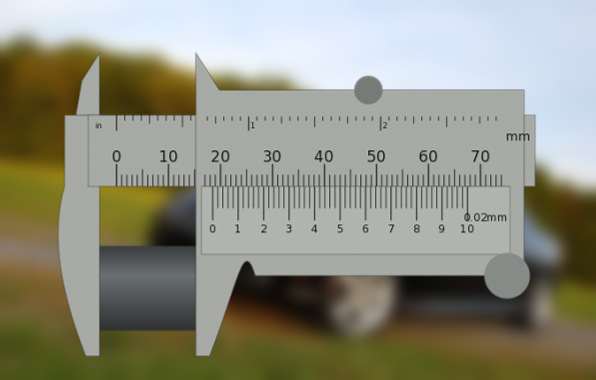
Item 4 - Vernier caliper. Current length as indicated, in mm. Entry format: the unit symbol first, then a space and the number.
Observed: mm 18.5
